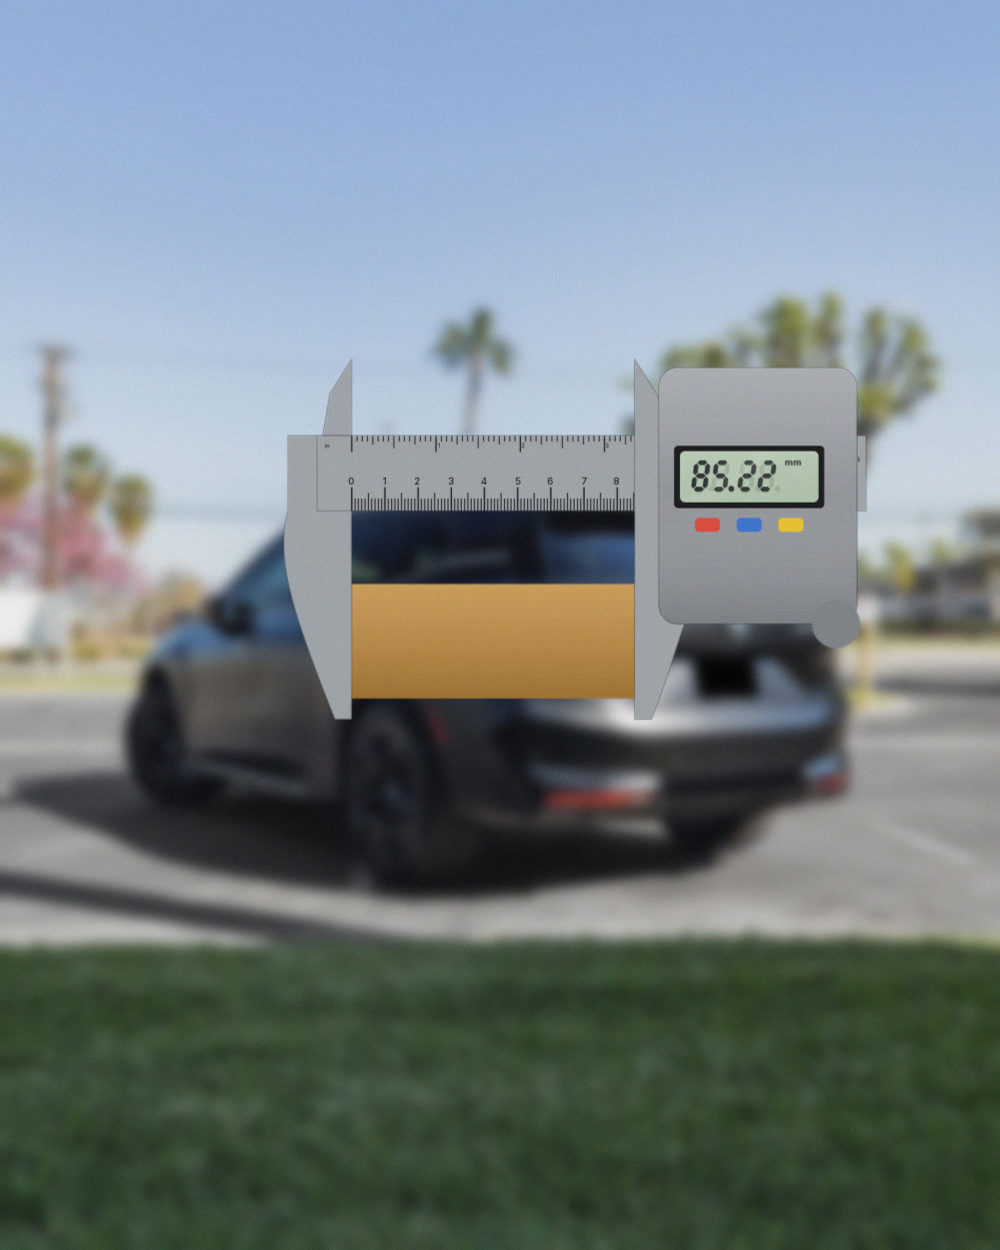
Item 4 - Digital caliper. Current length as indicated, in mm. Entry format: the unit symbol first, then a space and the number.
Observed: mm 85.22
